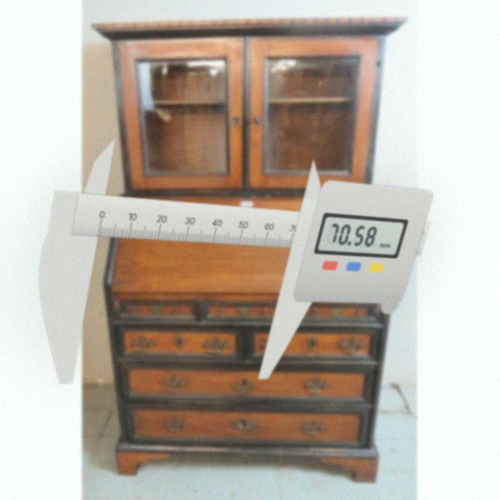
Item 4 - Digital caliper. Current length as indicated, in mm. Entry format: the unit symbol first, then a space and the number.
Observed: mm 70.58
